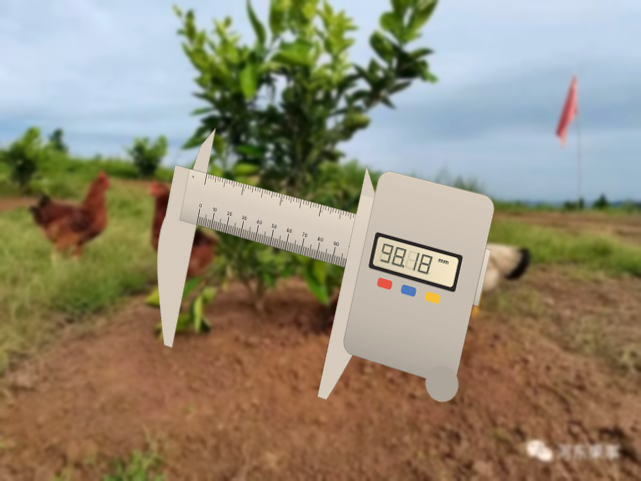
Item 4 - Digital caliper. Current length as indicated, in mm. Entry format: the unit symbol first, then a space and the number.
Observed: mm 98.18
